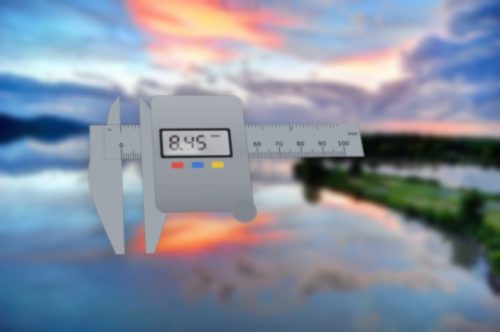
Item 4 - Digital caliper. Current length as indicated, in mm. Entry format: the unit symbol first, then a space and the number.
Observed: mm 8.45
